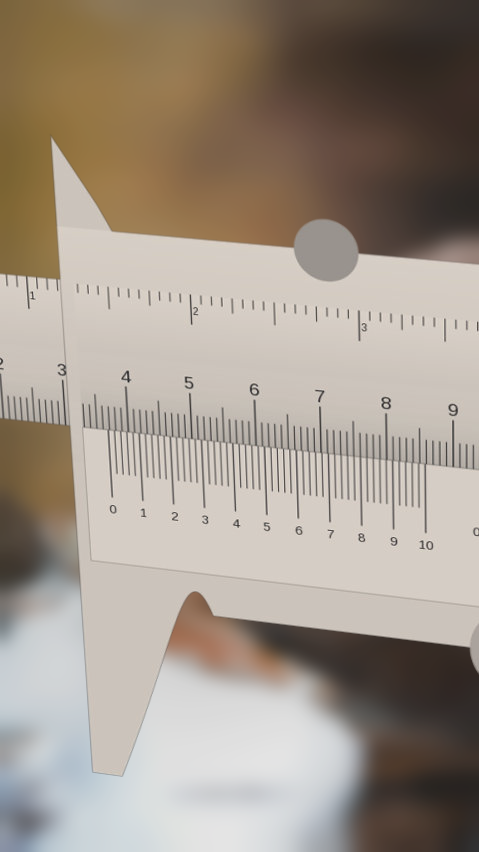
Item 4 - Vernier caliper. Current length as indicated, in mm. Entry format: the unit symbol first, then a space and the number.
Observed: mm 36.8
